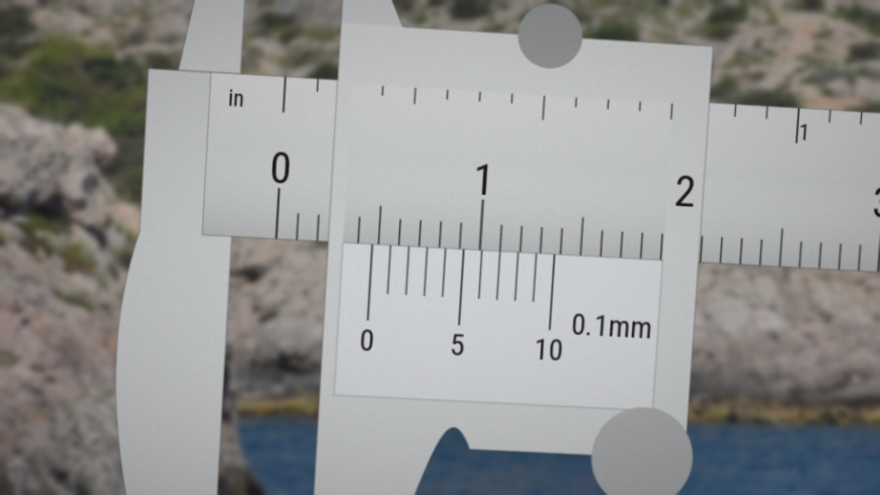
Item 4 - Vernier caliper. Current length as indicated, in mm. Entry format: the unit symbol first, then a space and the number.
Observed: mm 4.7
